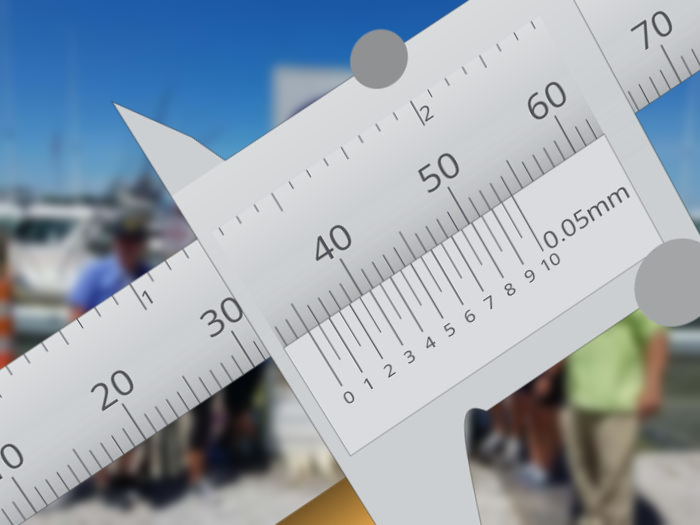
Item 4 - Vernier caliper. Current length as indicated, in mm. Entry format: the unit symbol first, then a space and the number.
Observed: mm 35.0
